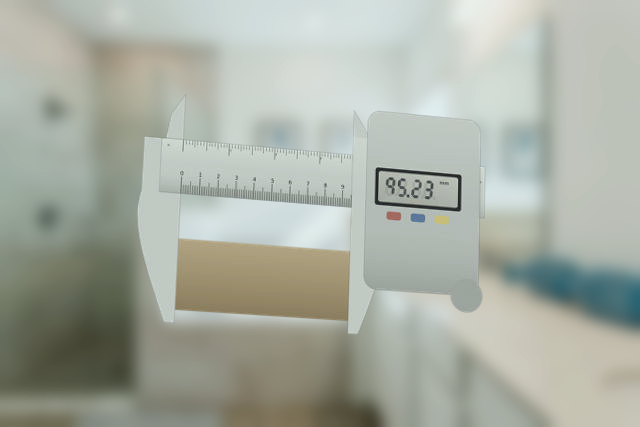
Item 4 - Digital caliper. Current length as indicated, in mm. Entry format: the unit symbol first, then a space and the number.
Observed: mm 95.23
